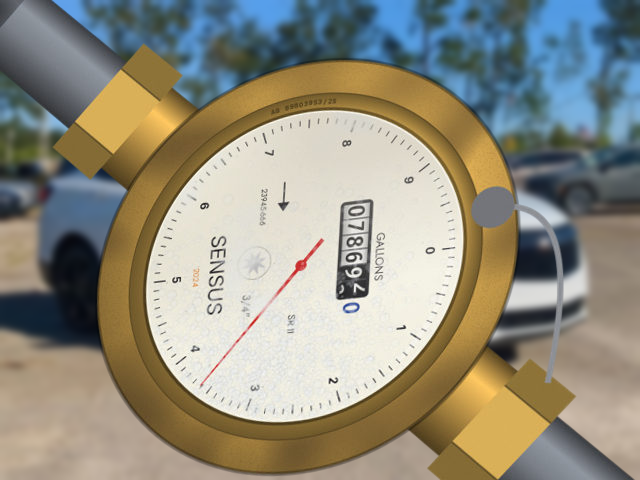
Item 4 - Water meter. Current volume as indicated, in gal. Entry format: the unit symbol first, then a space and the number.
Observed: gal 786923.6
